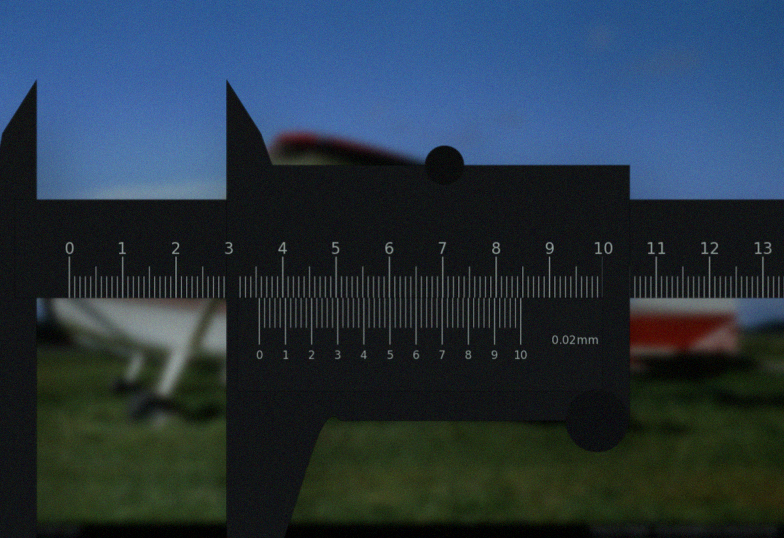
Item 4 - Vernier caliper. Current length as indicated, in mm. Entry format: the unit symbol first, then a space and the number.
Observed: mm 35.6
